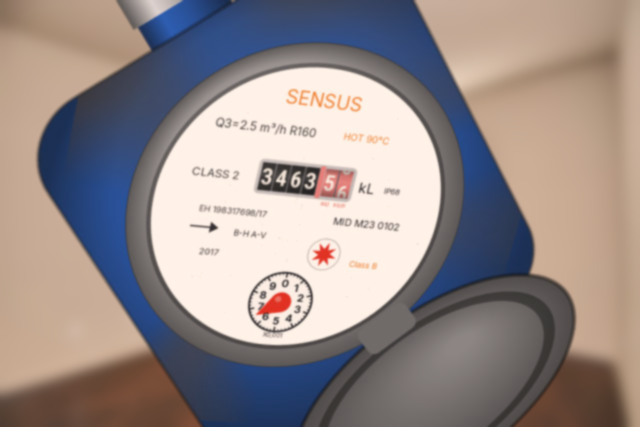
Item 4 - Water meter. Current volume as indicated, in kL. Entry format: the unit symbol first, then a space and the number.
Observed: kL 3463.556
